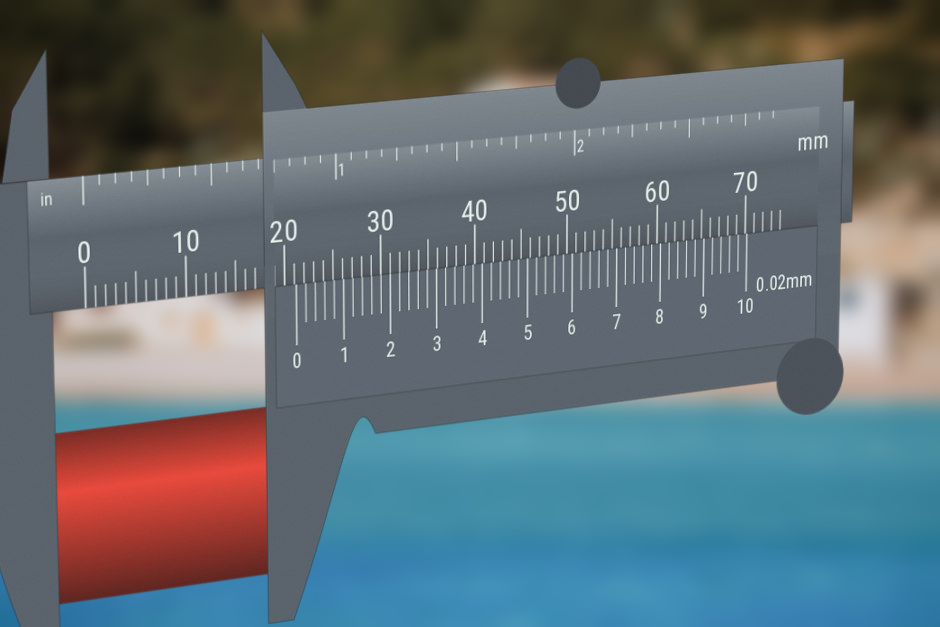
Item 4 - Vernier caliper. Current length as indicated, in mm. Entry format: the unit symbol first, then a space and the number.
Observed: mm 21.2
